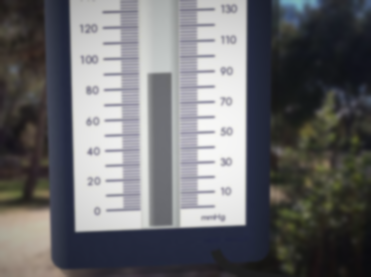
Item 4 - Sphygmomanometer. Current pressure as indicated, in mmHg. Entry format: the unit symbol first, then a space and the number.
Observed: mmHg 90
